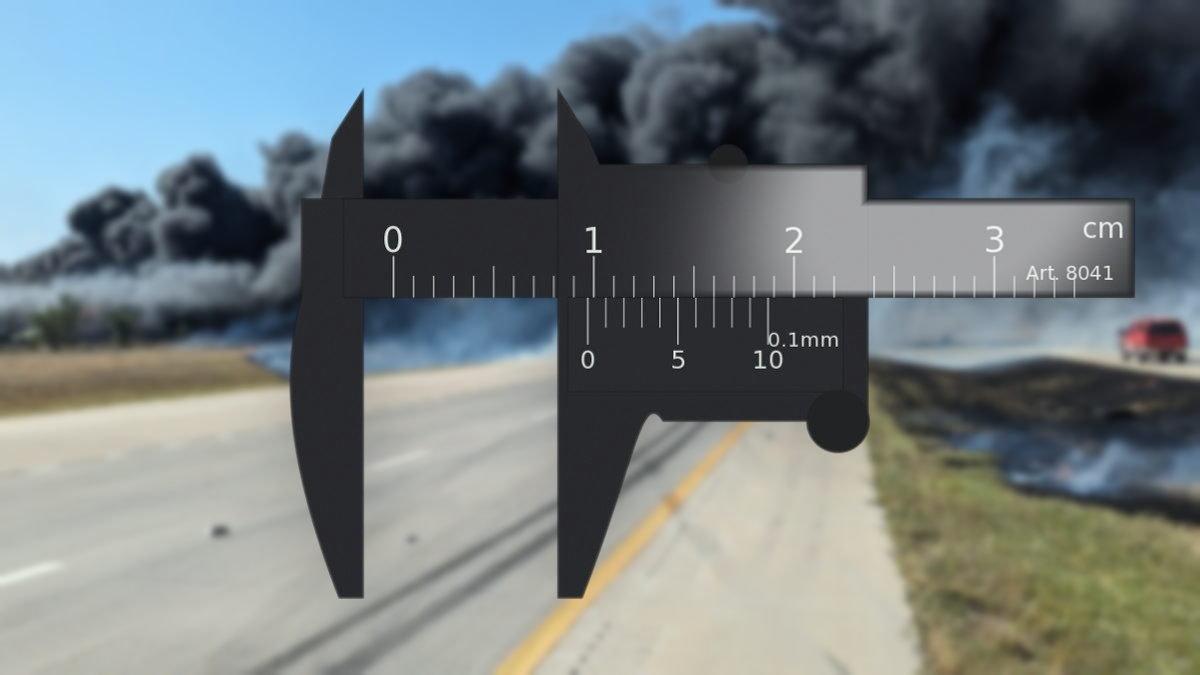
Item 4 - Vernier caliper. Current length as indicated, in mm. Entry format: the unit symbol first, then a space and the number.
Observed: mm 9.7
